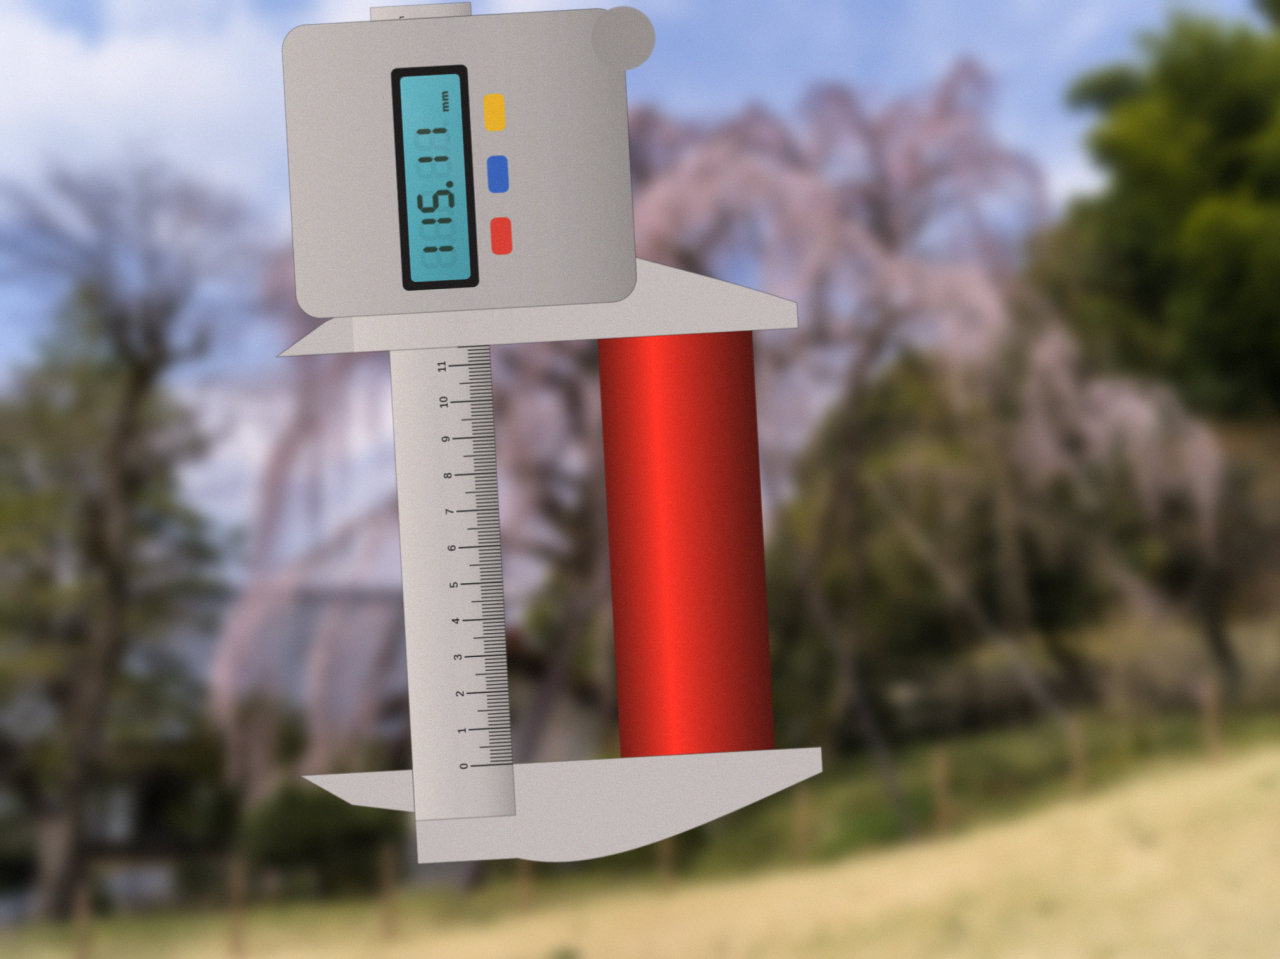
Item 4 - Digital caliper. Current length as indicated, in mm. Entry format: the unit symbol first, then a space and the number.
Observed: mm 115.11
